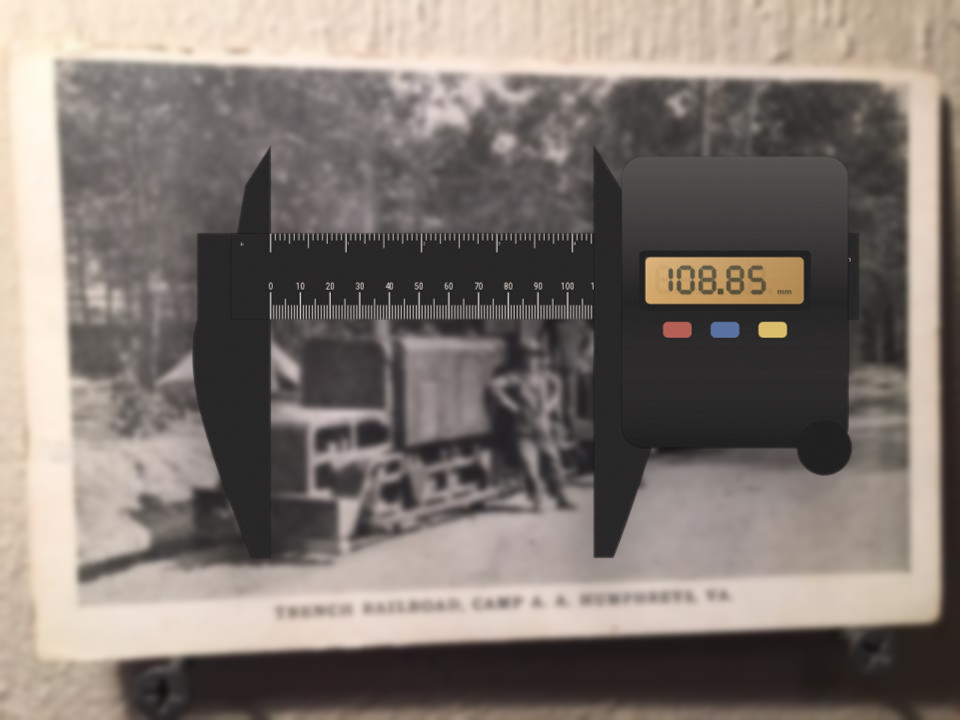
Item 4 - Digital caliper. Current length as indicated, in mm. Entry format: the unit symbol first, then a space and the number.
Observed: mm 108.85
